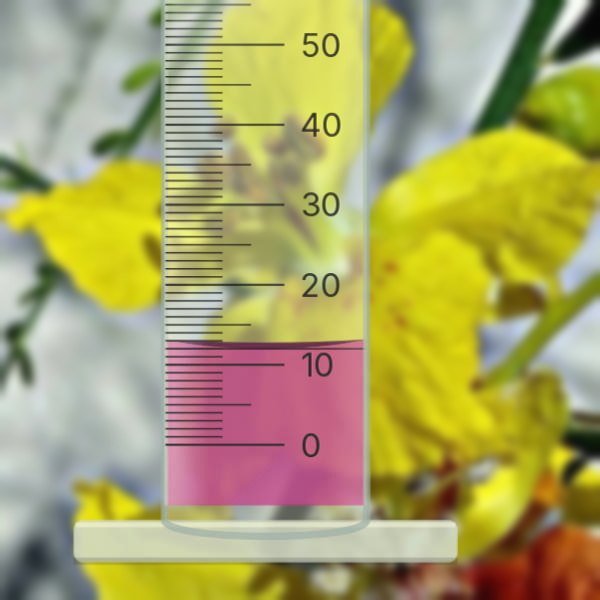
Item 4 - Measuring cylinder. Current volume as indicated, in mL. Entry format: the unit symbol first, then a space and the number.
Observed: mL 12
